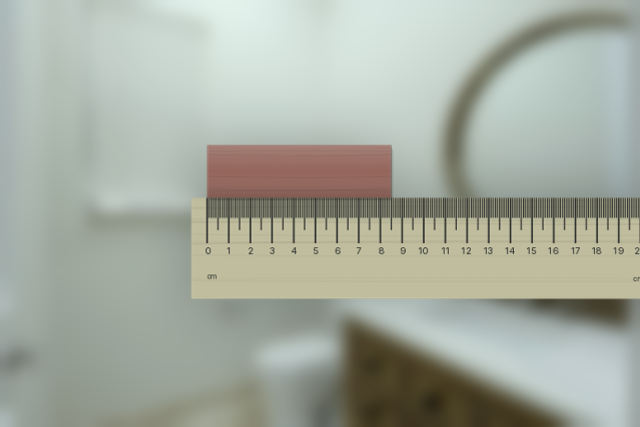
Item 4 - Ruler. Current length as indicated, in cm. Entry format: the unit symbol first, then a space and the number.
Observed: cm 8.5
